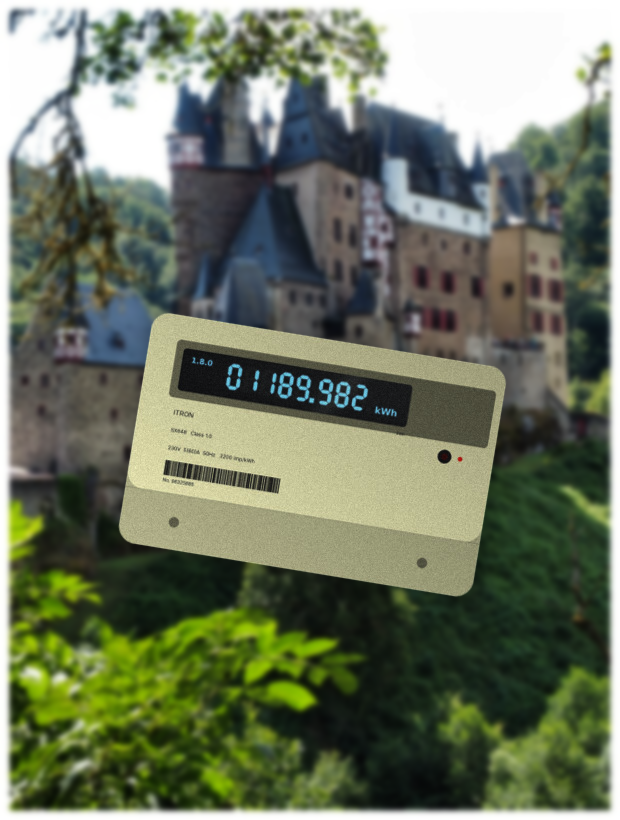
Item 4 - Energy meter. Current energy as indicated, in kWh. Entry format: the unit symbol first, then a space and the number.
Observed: kWh 1189.982
